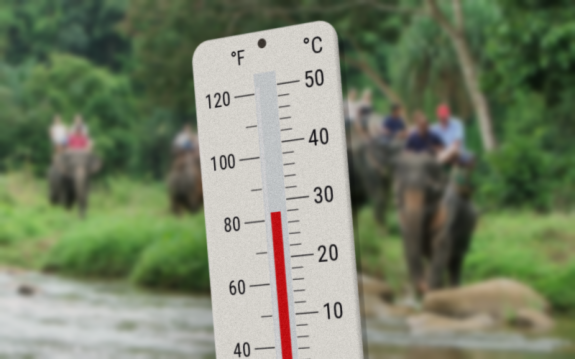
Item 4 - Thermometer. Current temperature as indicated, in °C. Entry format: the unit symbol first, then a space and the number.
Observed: °C 28
